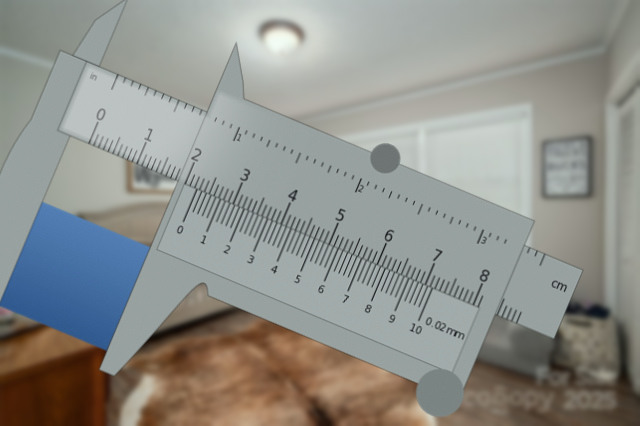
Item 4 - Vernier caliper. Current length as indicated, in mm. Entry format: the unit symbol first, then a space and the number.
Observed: mm 22.5
